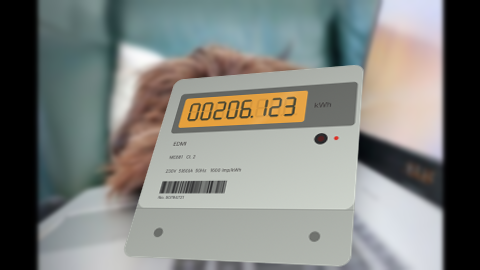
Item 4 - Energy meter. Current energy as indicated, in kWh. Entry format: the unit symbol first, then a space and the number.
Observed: kWh 206.123
